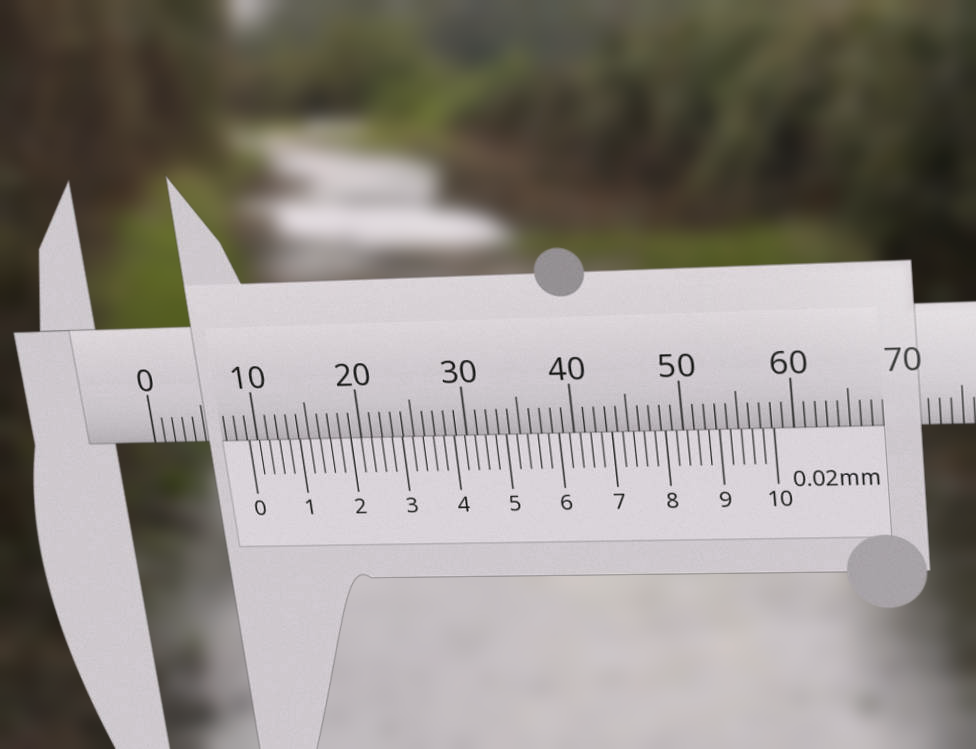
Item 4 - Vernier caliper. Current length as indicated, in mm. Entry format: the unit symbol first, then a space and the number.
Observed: mm 9.2
